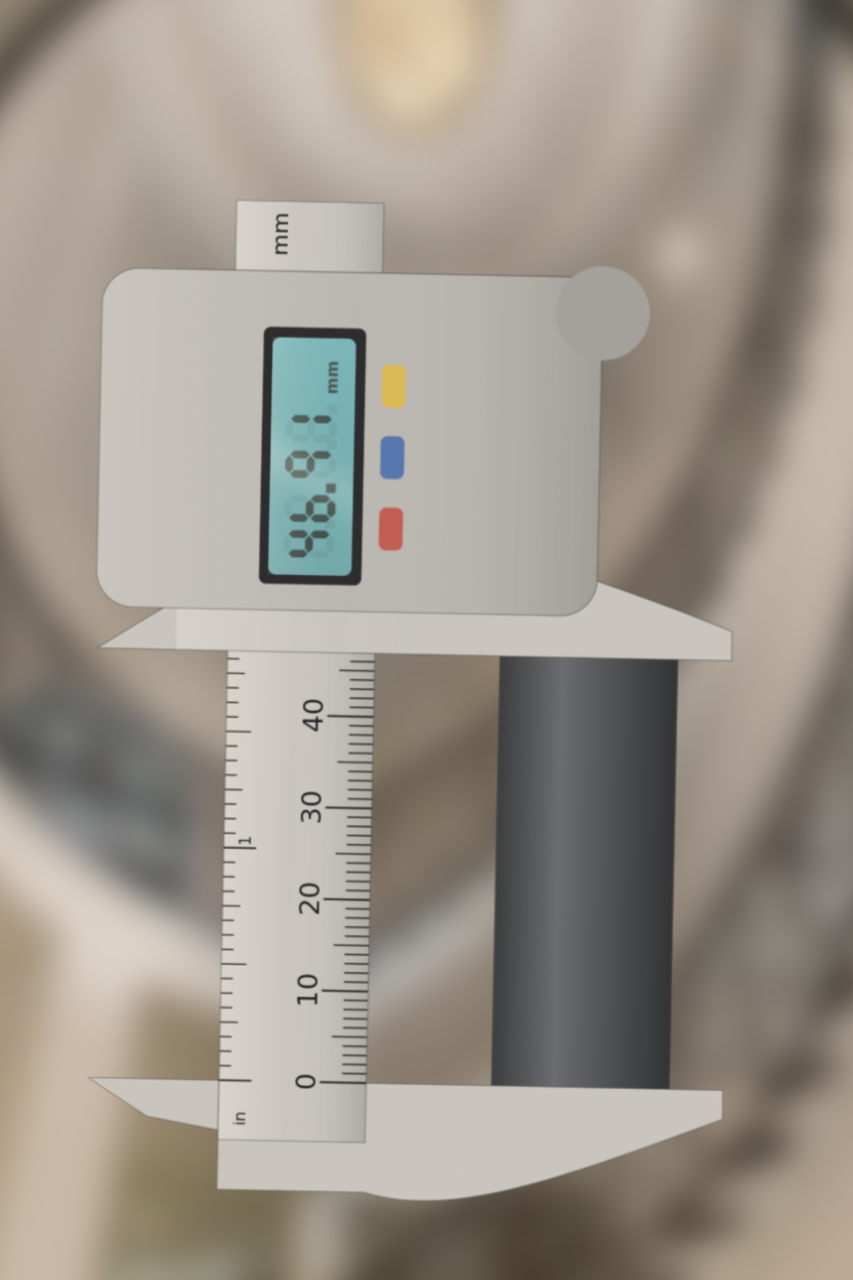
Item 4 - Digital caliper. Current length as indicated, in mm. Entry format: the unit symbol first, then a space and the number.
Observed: mm 46.91
